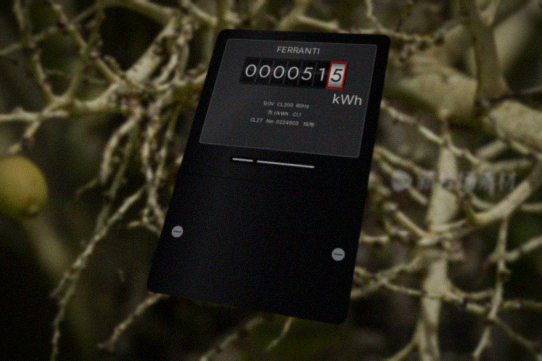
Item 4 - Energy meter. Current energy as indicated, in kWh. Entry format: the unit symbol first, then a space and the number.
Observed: kWh 51.5
